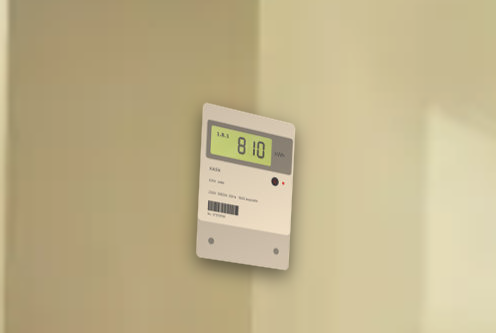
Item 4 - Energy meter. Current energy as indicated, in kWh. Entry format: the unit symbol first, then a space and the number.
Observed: kWh 810
